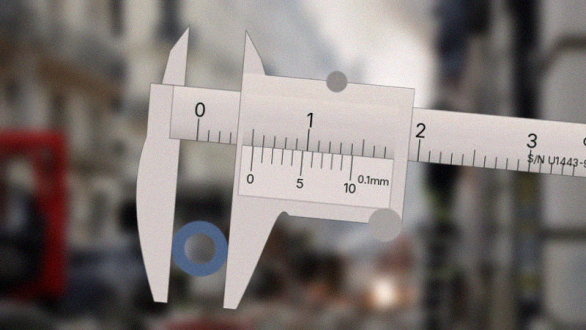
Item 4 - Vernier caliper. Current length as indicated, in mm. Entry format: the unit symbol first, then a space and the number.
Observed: mm 5.1
